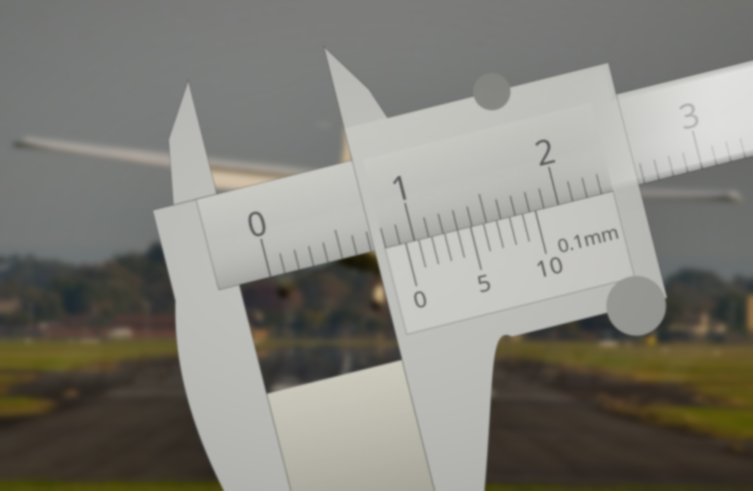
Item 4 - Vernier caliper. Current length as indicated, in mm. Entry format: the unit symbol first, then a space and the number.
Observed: mm 9.4
